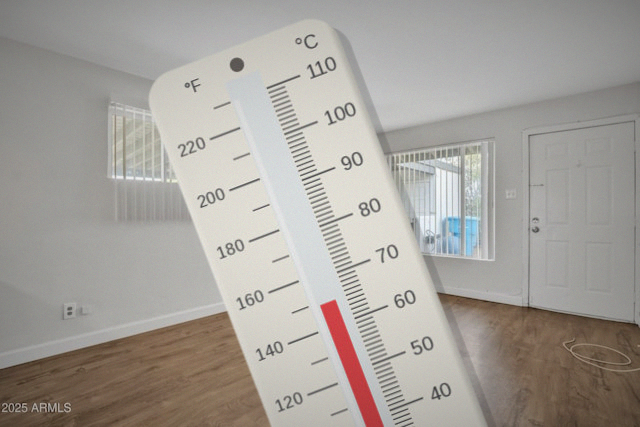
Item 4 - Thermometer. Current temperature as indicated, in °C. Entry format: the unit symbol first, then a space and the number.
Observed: °C 65
